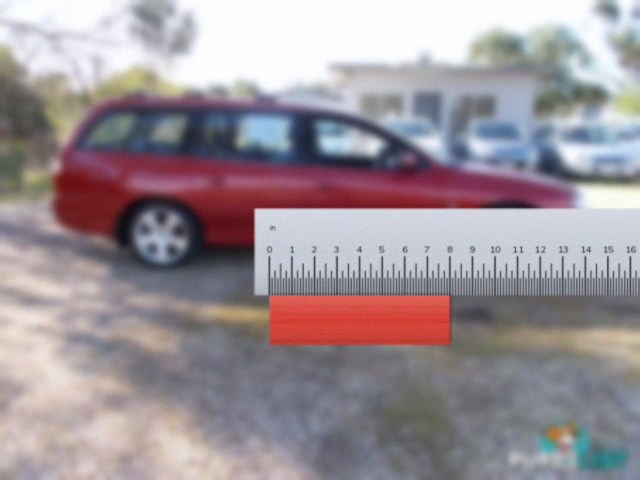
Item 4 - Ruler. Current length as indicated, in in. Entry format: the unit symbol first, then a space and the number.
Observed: in 8
